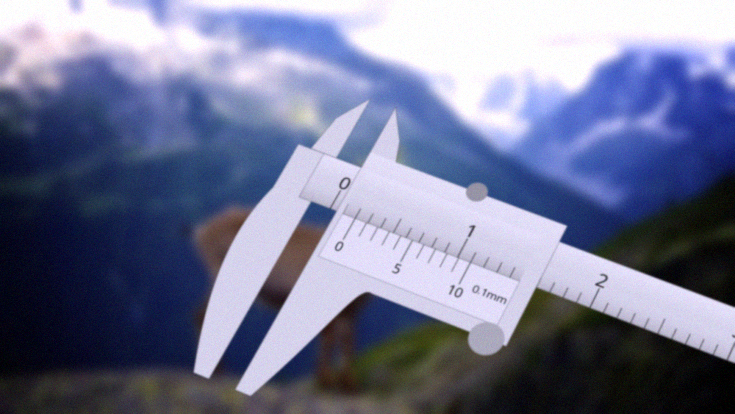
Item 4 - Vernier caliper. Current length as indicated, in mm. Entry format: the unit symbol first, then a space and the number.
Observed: mm 2.0
